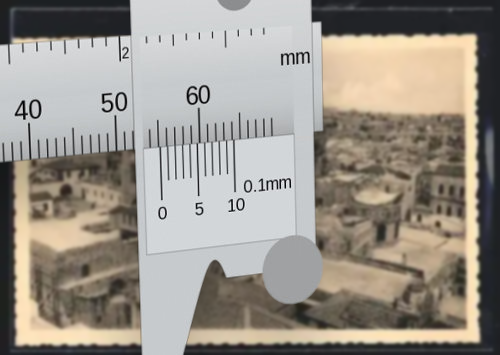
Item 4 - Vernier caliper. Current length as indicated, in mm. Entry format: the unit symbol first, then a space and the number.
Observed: mm 55.2
